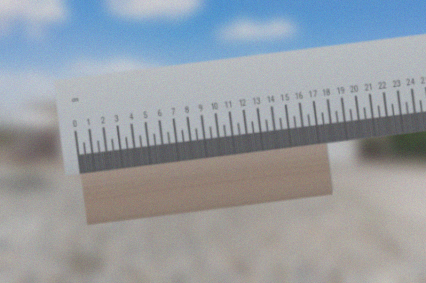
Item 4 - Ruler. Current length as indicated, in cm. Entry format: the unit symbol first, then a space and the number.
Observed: cm 17.5
